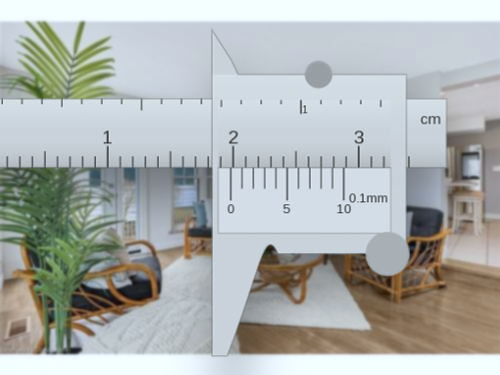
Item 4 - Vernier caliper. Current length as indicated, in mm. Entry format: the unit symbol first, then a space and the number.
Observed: mm 19.8
